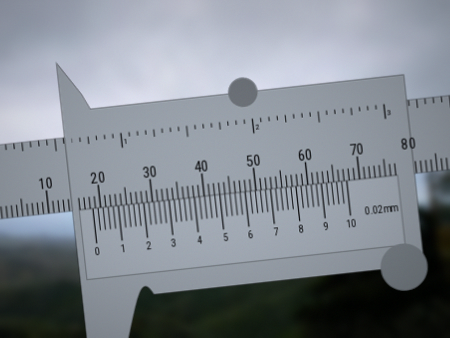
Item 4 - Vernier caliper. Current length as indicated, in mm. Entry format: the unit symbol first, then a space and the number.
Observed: mm 18.5
